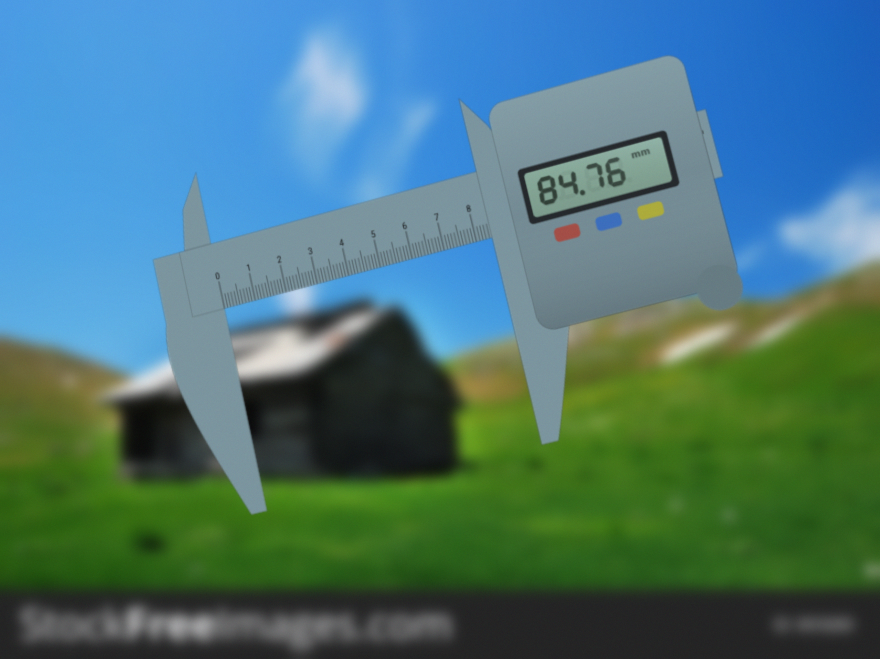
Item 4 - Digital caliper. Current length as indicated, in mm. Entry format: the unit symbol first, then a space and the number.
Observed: mm 84.76
